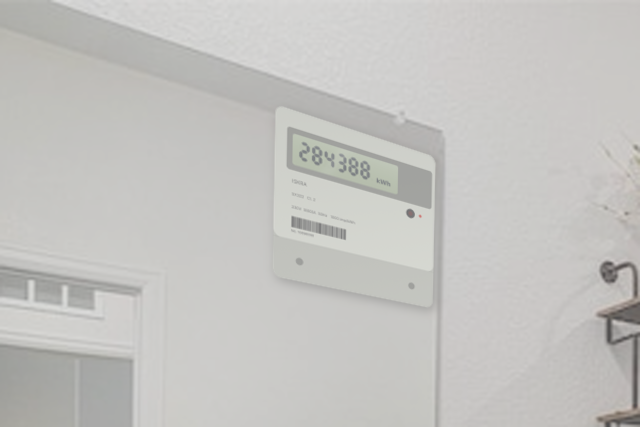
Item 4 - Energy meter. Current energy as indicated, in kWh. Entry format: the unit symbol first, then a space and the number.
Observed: kWh 284388
